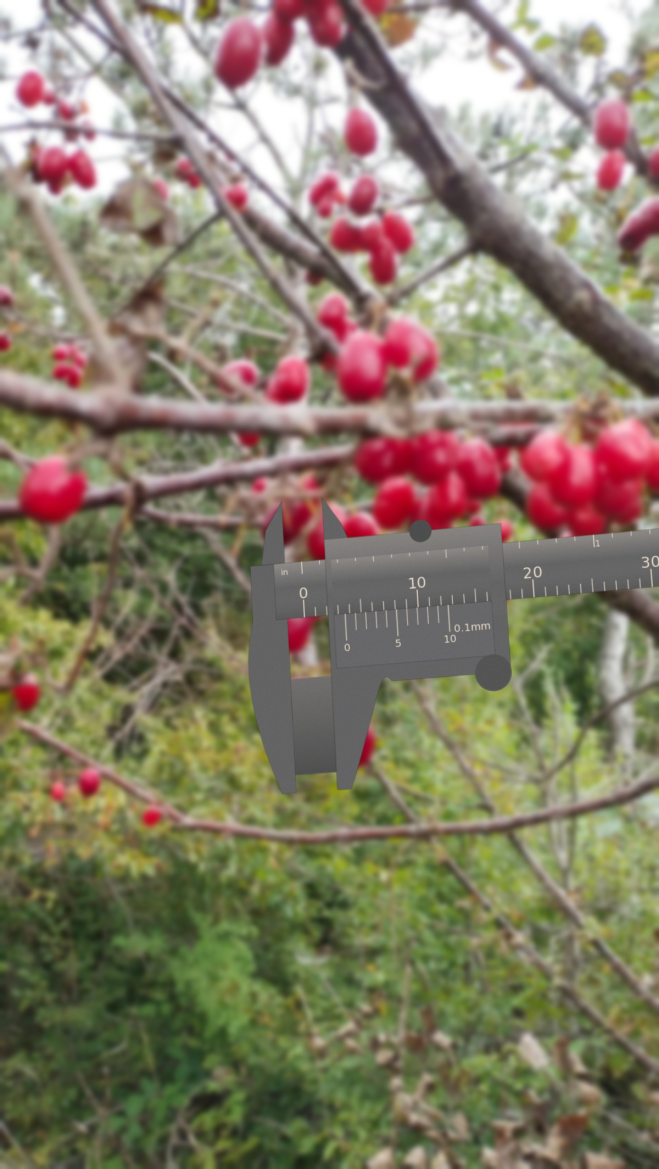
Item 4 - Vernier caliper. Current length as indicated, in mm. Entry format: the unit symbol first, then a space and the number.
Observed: mm 3.6
